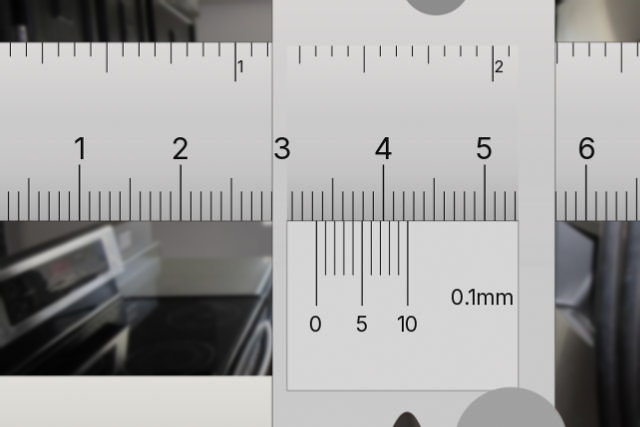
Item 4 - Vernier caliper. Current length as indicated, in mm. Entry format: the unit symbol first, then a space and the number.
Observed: mm 33.4
